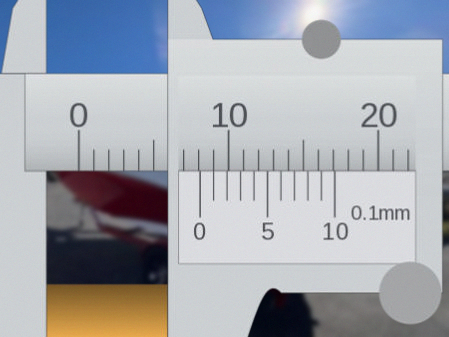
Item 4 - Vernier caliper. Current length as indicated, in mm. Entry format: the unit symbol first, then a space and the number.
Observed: mm 8.1
